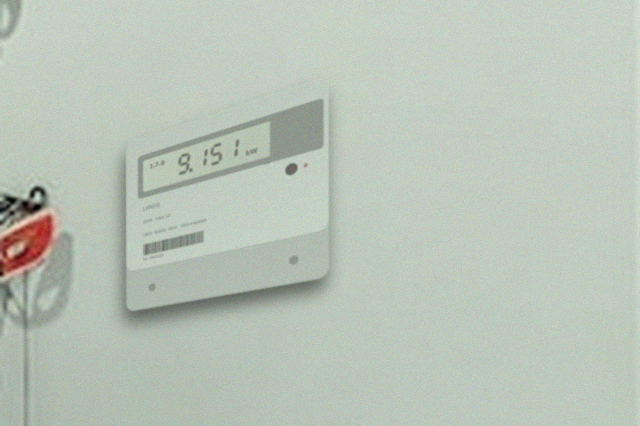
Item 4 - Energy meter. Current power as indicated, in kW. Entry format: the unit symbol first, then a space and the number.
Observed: kW 9.151
